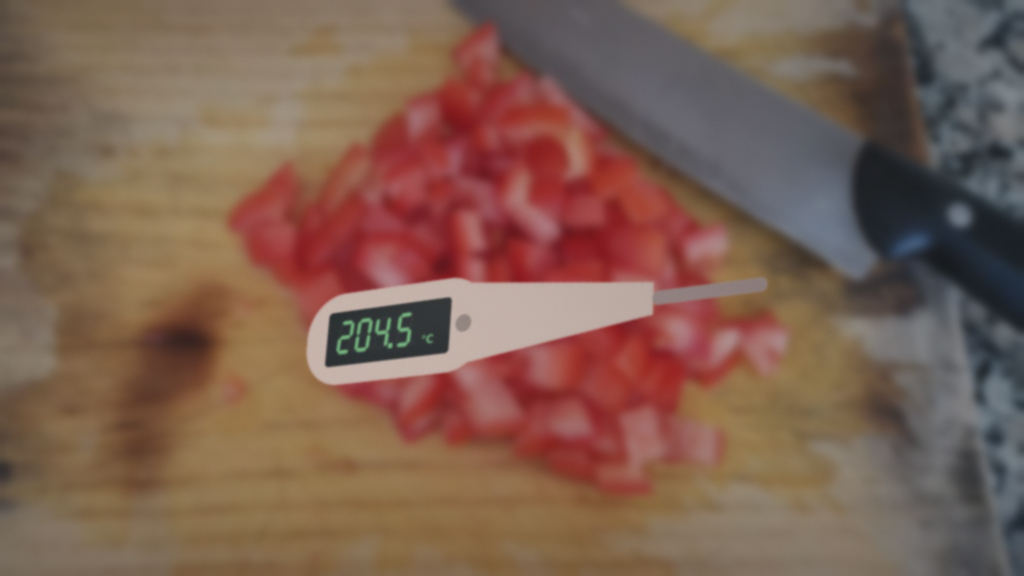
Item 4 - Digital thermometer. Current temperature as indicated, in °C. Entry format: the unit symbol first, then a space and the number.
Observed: °C 204.5
